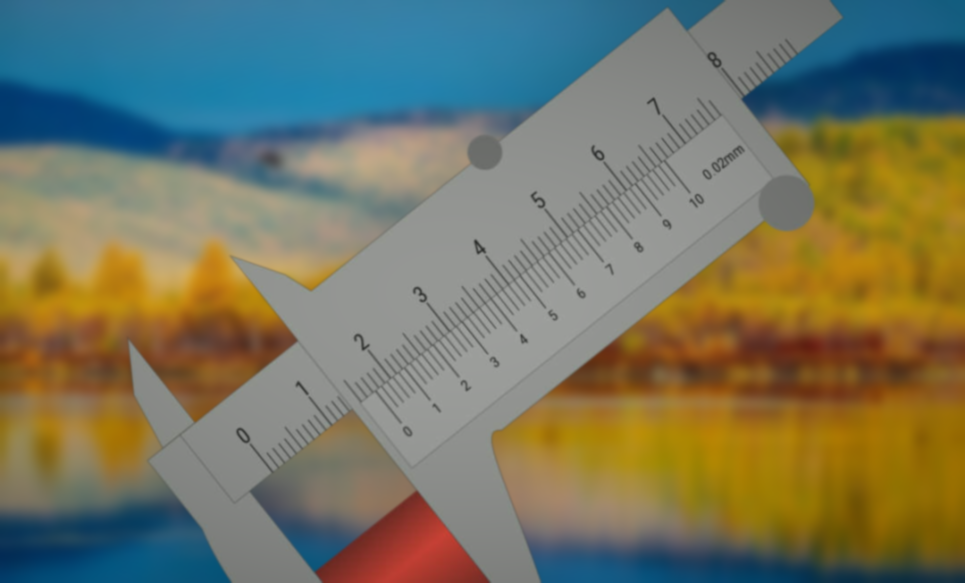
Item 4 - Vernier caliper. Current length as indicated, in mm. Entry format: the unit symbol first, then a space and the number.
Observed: mm 17.4
